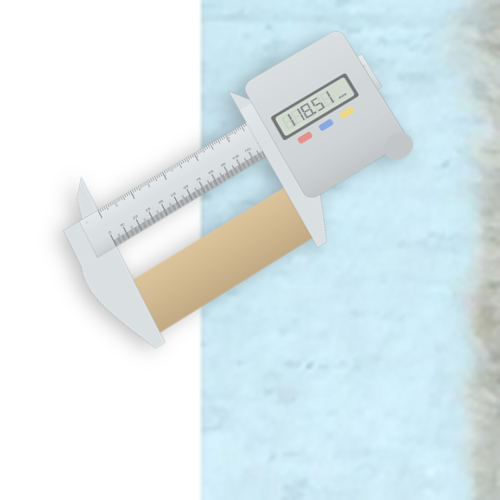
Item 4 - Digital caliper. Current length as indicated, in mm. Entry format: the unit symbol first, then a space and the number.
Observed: mm 118.51
